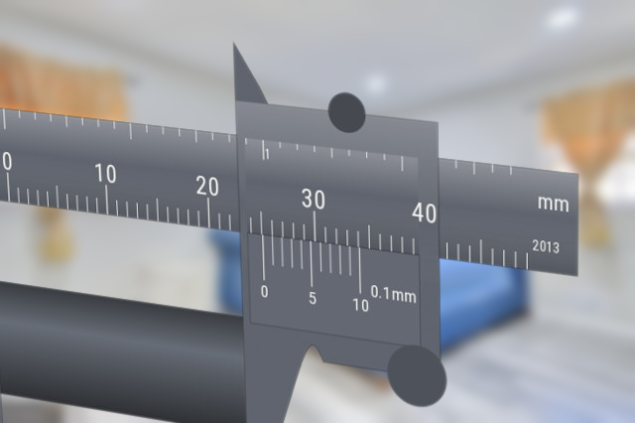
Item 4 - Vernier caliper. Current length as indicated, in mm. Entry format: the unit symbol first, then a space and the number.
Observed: mm 25.1
